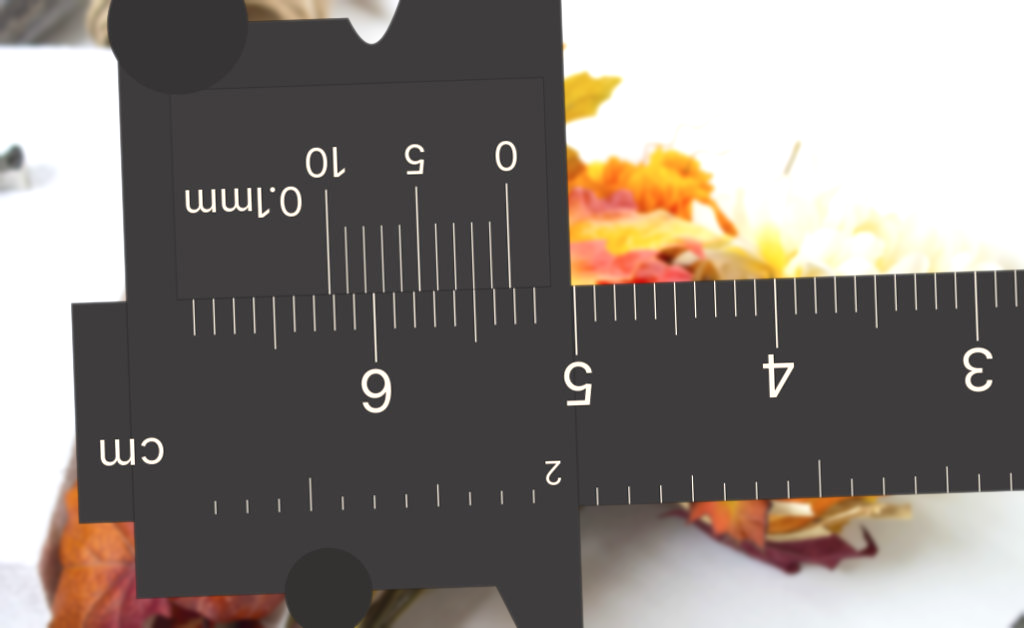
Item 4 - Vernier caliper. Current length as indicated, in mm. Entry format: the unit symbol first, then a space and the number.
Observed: mm 53.2
